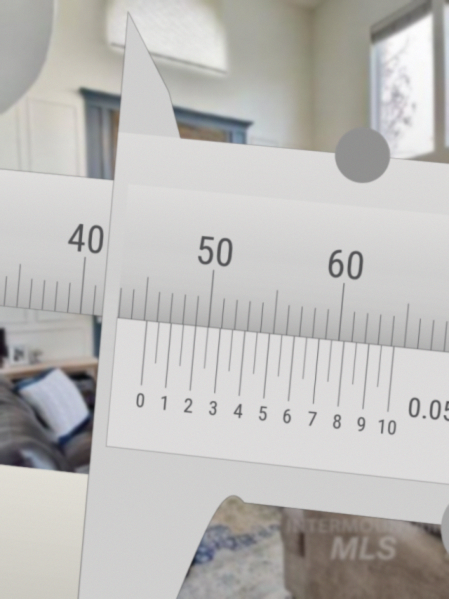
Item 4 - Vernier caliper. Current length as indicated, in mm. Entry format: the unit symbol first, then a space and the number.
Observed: mm 45.2
